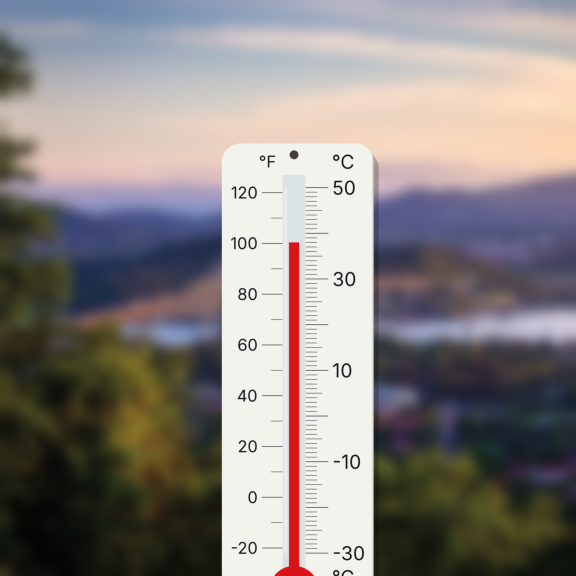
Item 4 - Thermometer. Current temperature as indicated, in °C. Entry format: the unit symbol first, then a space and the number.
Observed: °C 38
